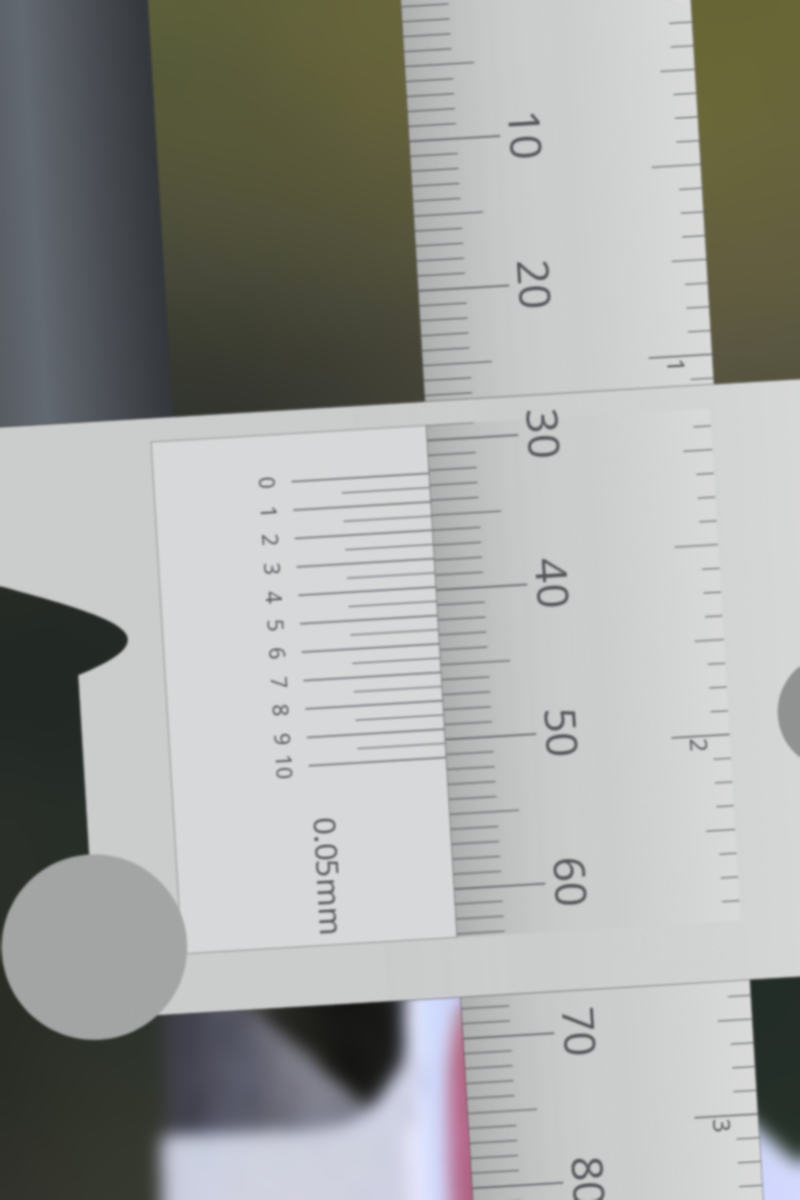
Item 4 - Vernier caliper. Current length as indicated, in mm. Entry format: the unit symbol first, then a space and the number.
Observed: mm 32.2
